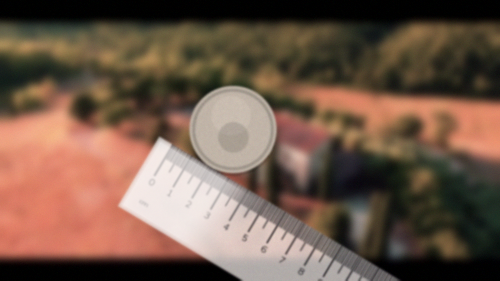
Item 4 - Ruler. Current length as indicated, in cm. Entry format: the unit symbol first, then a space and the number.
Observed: cm 4
